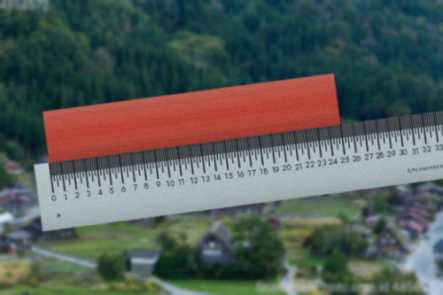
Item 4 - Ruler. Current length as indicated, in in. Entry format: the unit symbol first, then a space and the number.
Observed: in 25
